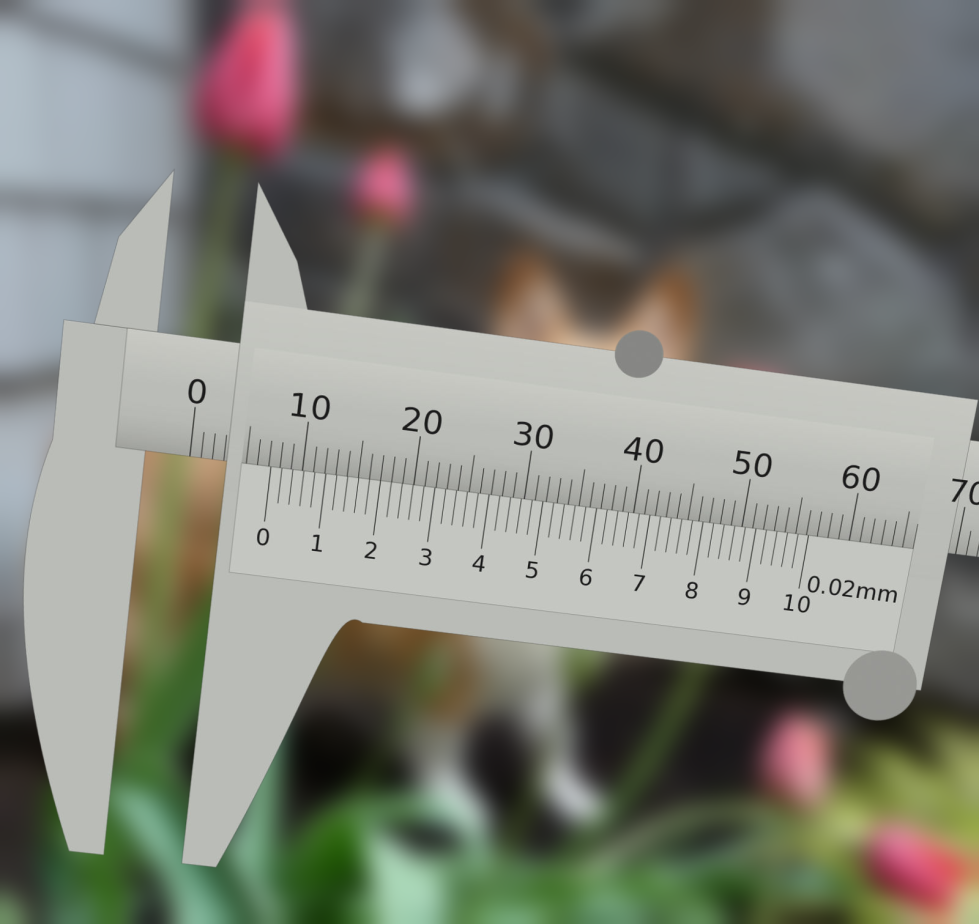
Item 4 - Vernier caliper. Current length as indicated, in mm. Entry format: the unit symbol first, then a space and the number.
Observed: mm 7.2
